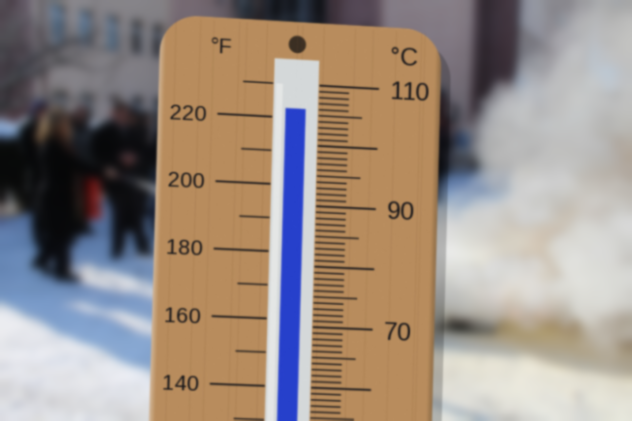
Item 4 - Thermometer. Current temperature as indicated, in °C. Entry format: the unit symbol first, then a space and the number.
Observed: °C 106
